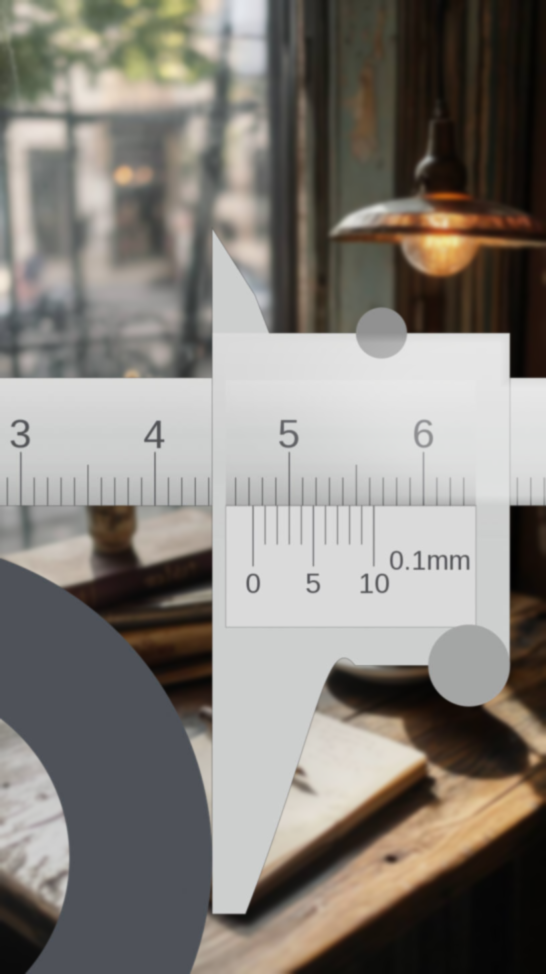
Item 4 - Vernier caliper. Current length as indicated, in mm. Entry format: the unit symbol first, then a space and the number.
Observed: mm 47.3
